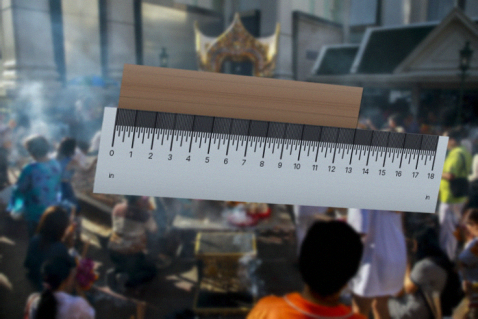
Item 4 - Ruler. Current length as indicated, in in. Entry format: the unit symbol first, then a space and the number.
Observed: in 13
